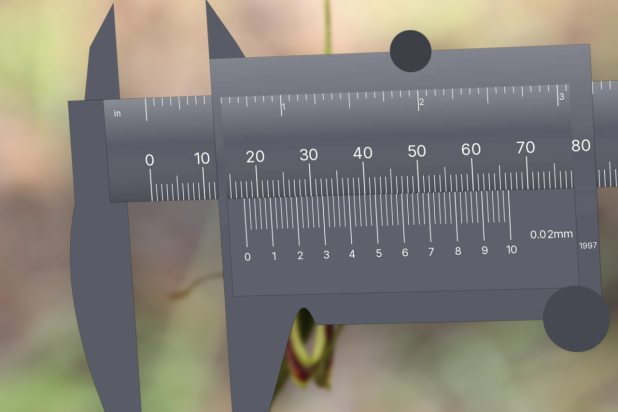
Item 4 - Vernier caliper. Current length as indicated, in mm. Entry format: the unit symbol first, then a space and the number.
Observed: mm 17.4
